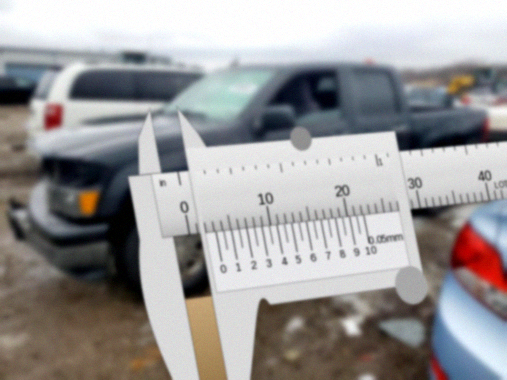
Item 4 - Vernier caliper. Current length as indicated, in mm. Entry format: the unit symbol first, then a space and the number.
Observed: mm 3.2
